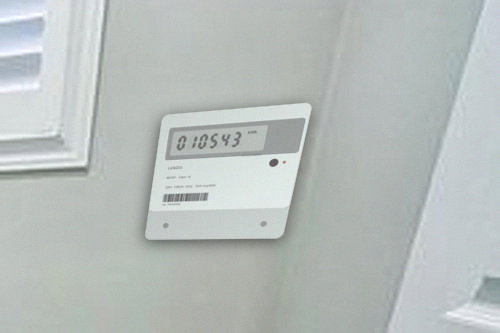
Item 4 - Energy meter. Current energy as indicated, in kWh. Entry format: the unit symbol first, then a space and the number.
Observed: kWh 10543
